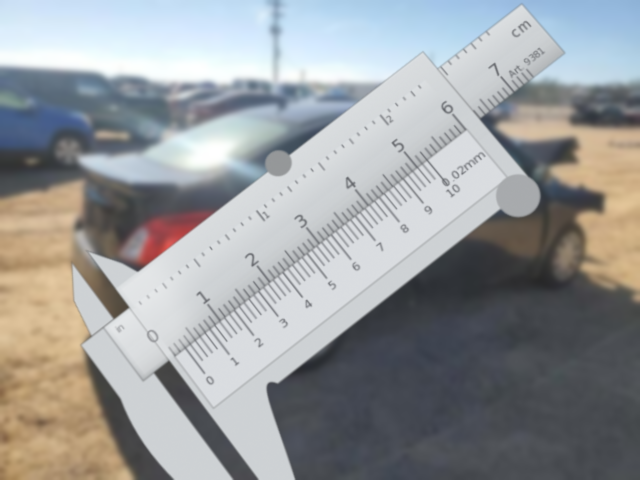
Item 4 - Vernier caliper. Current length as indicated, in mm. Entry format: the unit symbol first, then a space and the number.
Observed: mm 3.0
